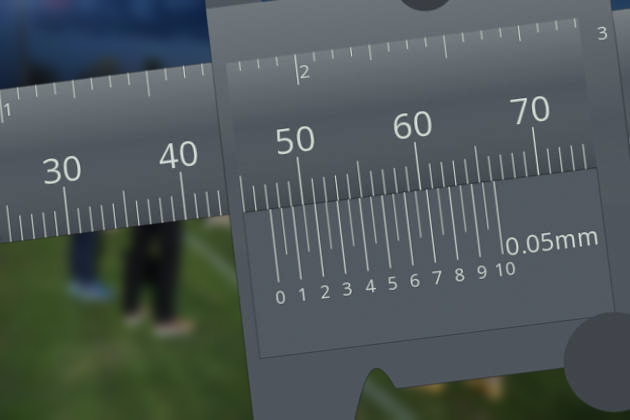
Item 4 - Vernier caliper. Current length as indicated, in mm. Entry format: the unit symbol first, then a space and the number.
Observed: mm 47.2
